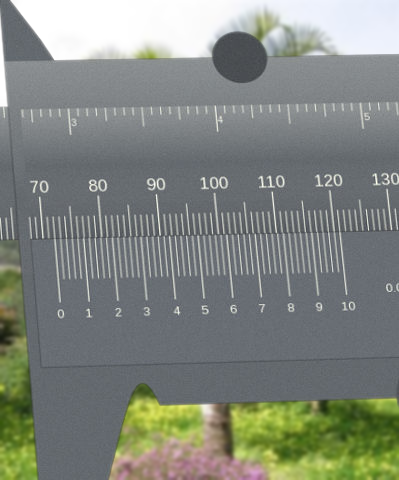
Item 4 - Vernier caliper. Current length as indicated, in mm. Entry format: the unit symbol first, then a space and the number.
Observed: mm 72.0
